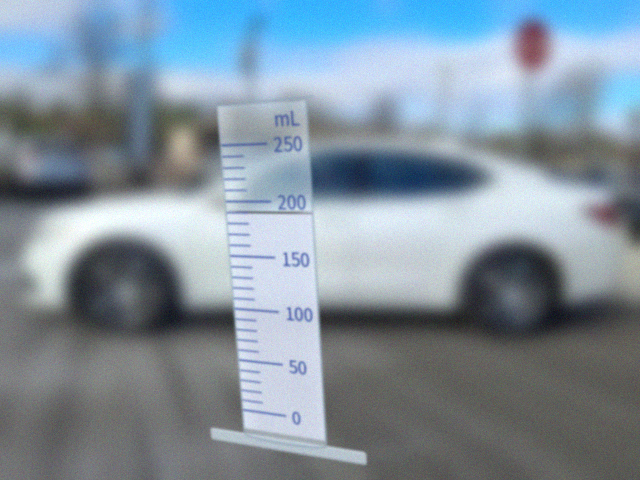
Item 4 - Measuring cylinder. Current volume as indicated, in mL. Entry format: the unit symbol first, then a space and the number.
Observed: mL 190
